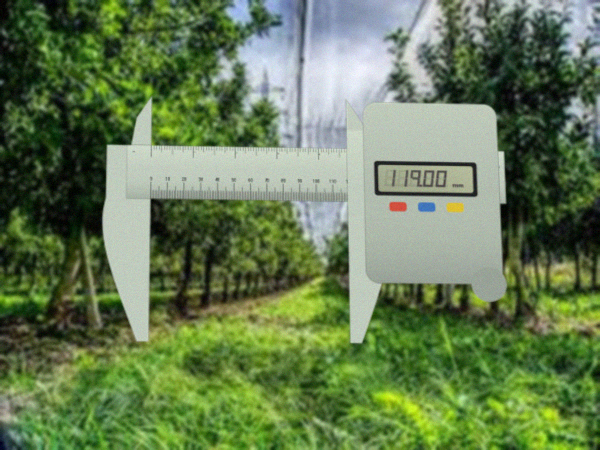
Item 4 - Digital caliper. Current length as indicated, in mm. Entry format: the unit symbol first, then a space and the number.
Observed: mm 119.00
